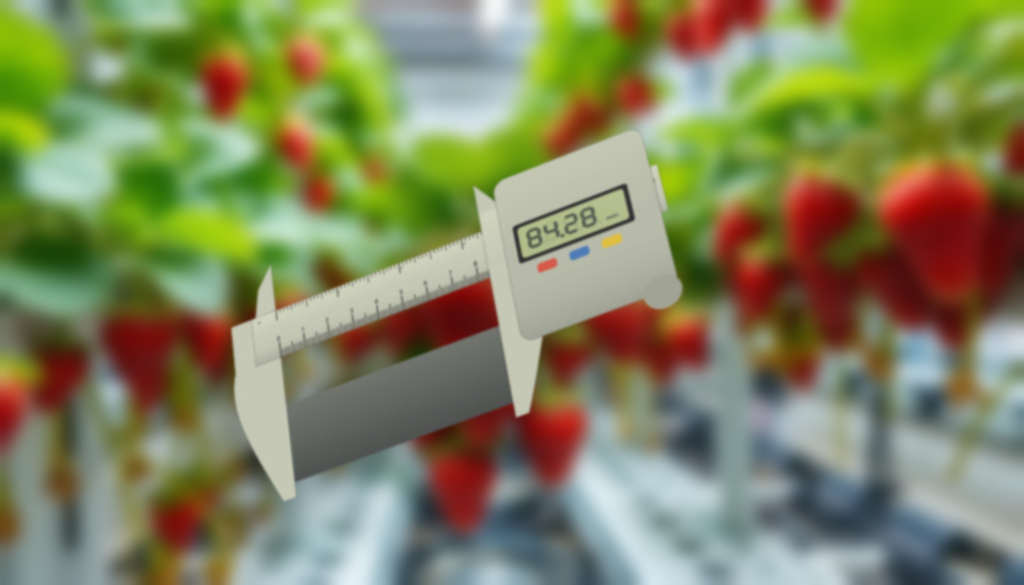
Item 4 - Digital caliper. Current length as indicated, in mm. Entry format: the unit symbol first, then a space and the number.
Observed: mm 84.28
